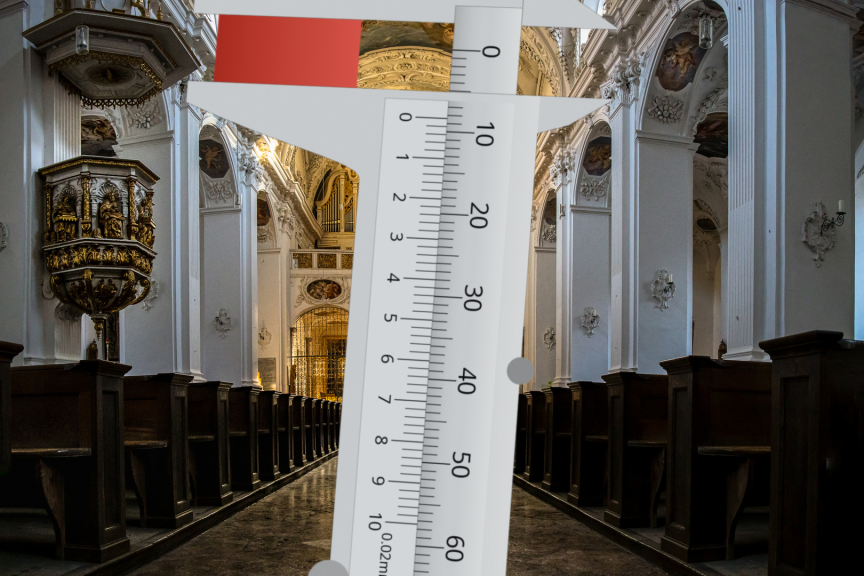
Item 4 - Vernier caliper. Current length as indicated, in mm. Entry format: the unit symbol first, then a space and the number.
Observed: mm 8.4
